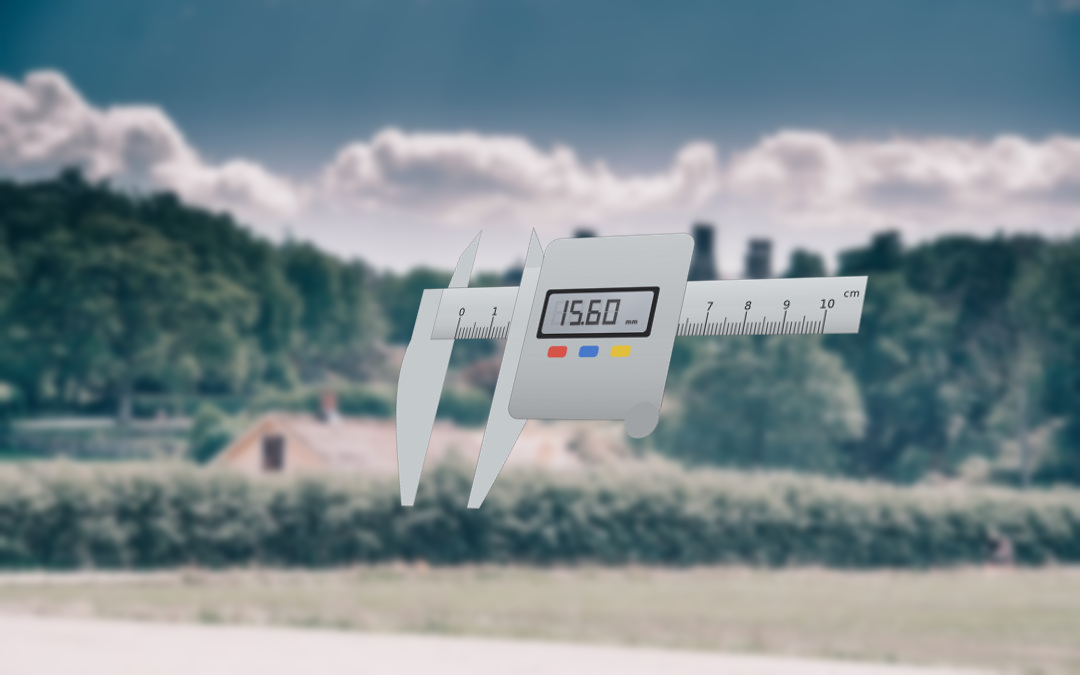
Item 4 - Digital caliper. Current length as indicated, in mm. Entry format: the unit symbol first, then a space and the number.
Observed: mm 15.60
